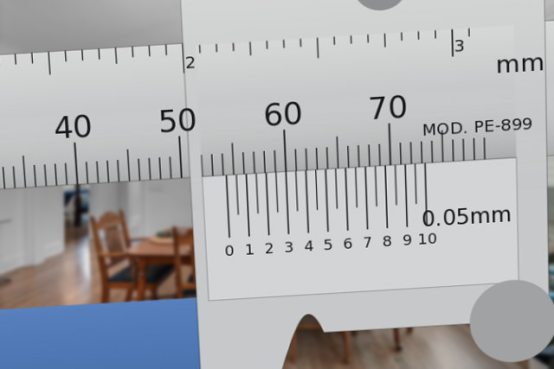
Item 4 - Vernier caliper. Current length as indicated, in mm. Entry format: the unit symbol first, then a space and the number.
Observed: mm 54.3
